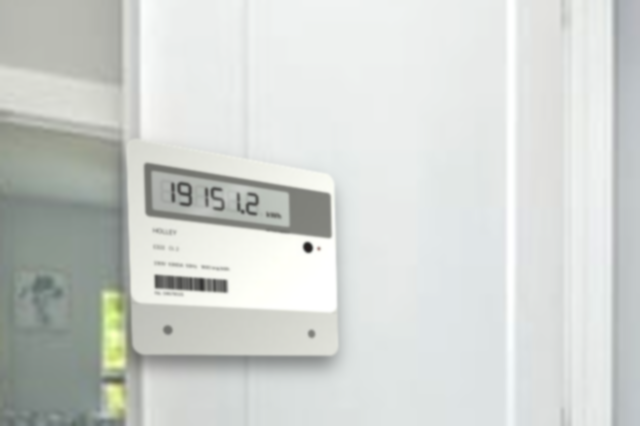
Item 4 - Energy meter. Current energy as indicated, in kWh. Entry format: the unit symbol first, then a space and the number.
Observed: kWh 19151.2
